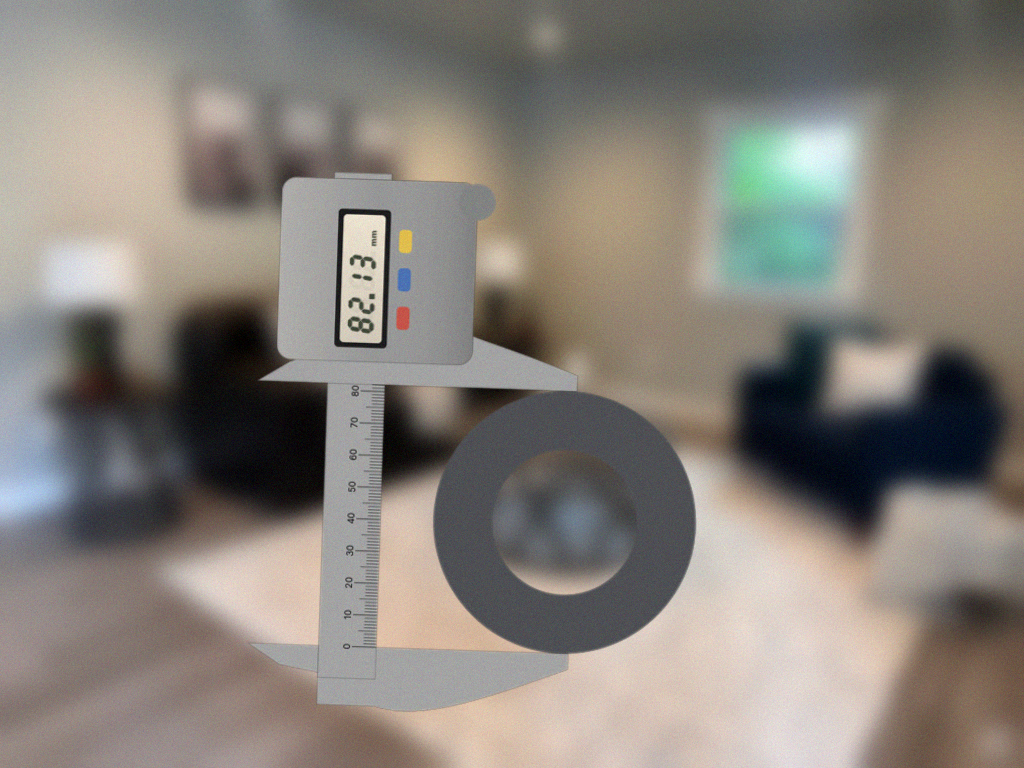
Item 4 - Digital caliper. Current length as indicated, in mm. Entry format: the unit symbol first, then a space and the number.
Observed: mm 82.13
